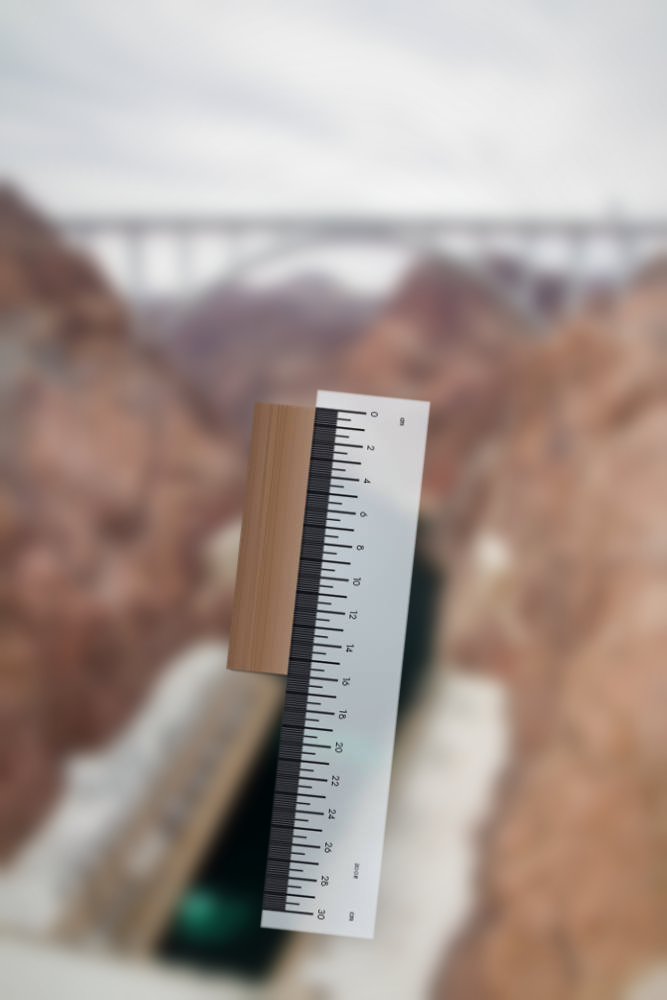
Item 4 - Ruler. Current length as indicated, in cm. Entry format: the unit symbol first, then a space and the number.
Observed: cm 16
